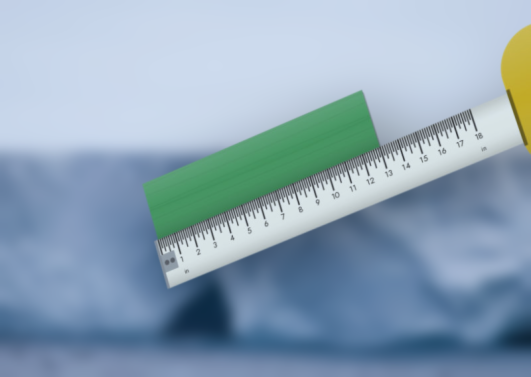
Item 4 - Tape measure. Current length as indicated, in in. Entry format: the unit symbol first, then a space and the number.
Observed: in 13
